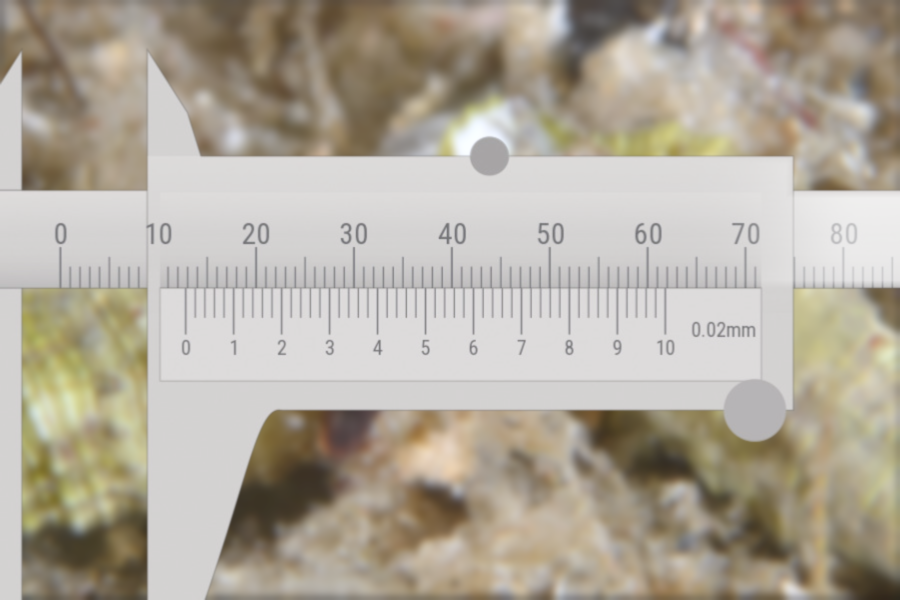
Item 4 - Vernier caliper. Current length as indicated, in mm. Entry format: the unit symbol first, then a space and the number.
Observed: mm 12.8
